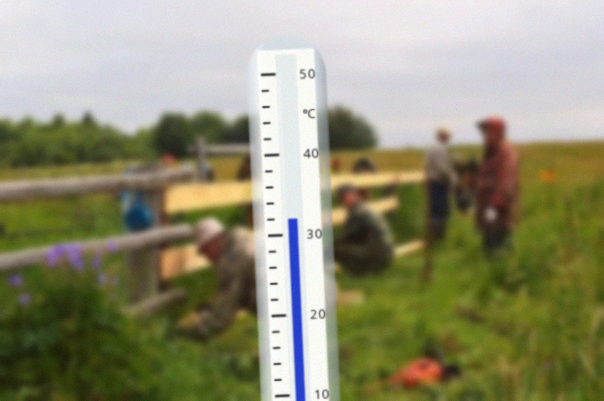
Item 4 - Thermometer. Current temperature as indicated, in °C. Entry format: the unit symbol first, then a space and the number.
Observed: °C 32
